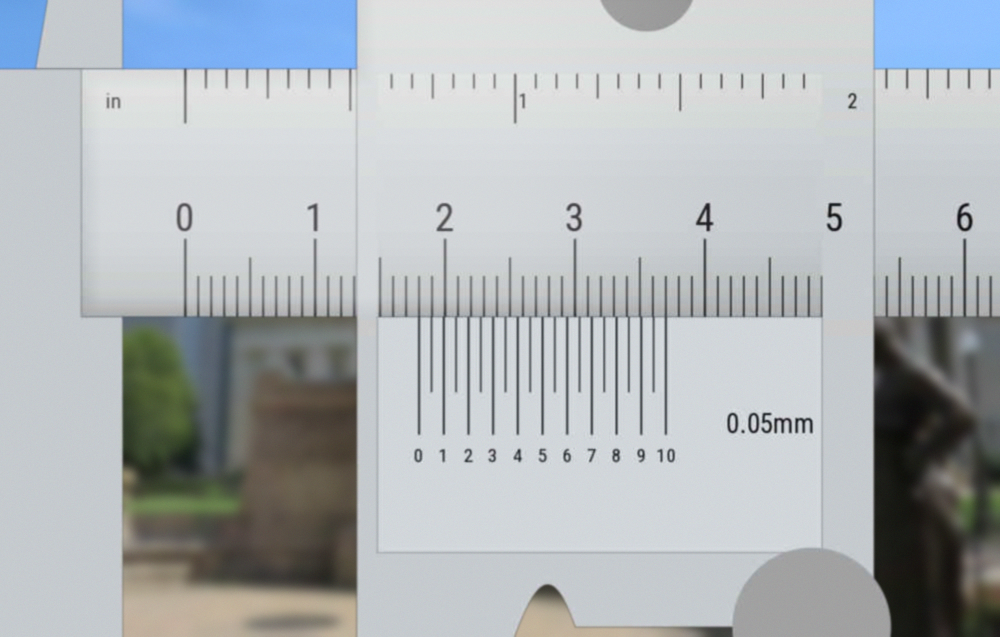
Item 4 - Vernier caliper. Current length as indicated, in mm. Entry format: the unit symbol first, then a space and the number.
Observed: mm 18.0
